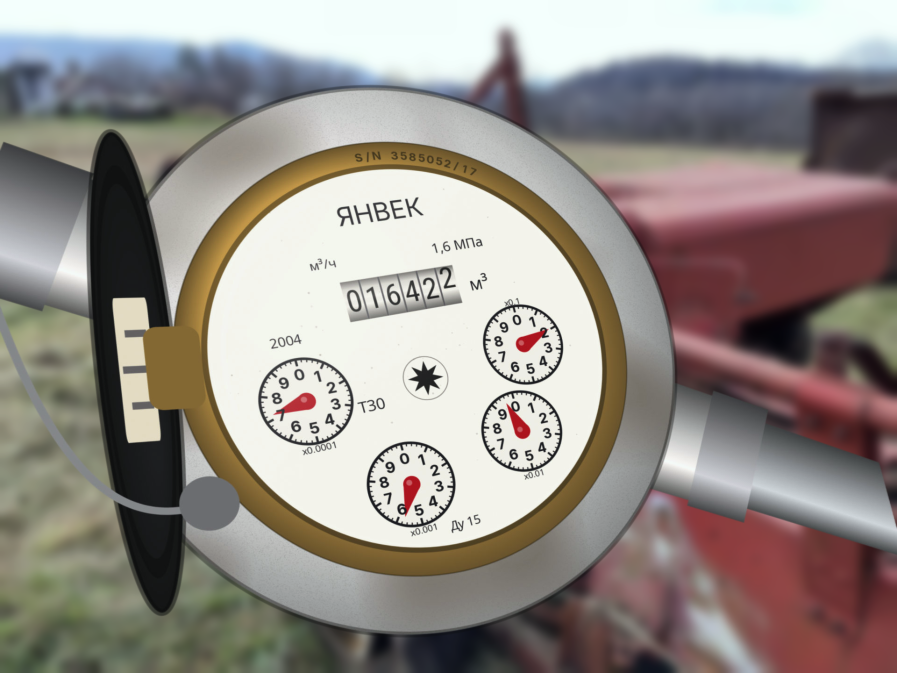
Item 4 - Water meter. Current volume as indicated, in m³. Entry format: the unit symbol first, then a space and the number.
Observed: m³ 16422.1957
